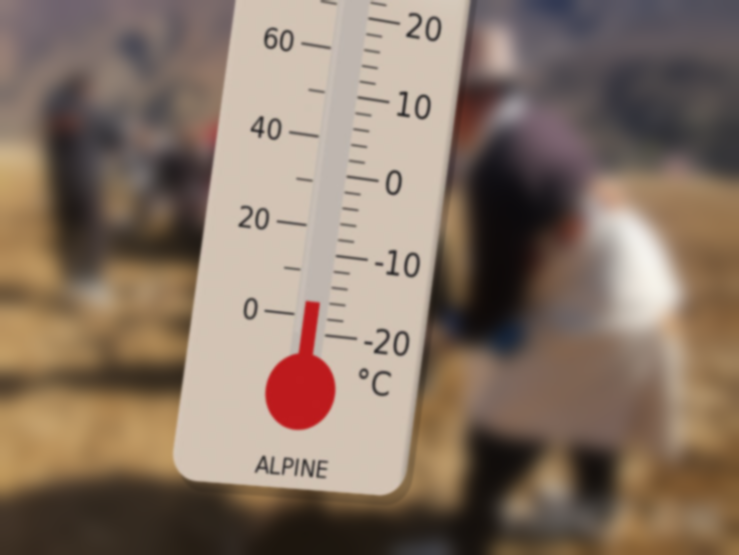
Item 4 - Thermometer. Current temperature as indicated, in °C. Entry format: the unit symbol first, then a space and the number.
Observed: °C -16
